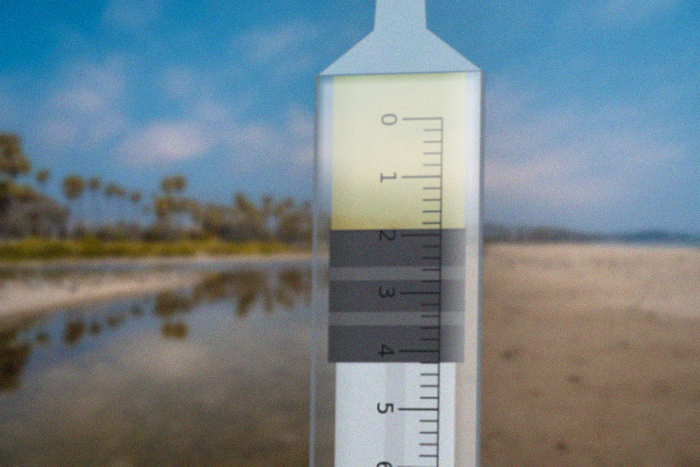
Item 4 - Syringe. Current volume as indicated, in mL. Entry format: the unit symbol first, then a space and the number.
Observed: mL 1.9
